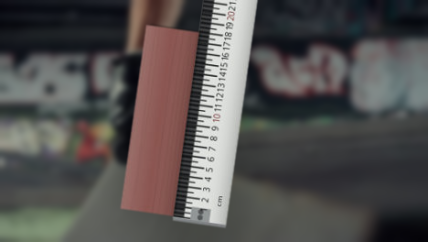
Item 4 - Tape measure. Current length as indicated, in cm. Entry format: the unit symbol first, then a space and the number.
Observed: cm 18
